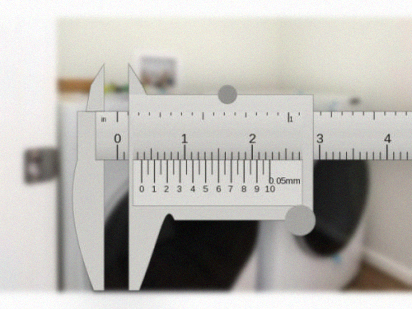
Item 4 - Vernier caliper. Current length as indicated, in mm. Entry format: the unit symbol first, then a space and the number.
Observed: mm 3.6
